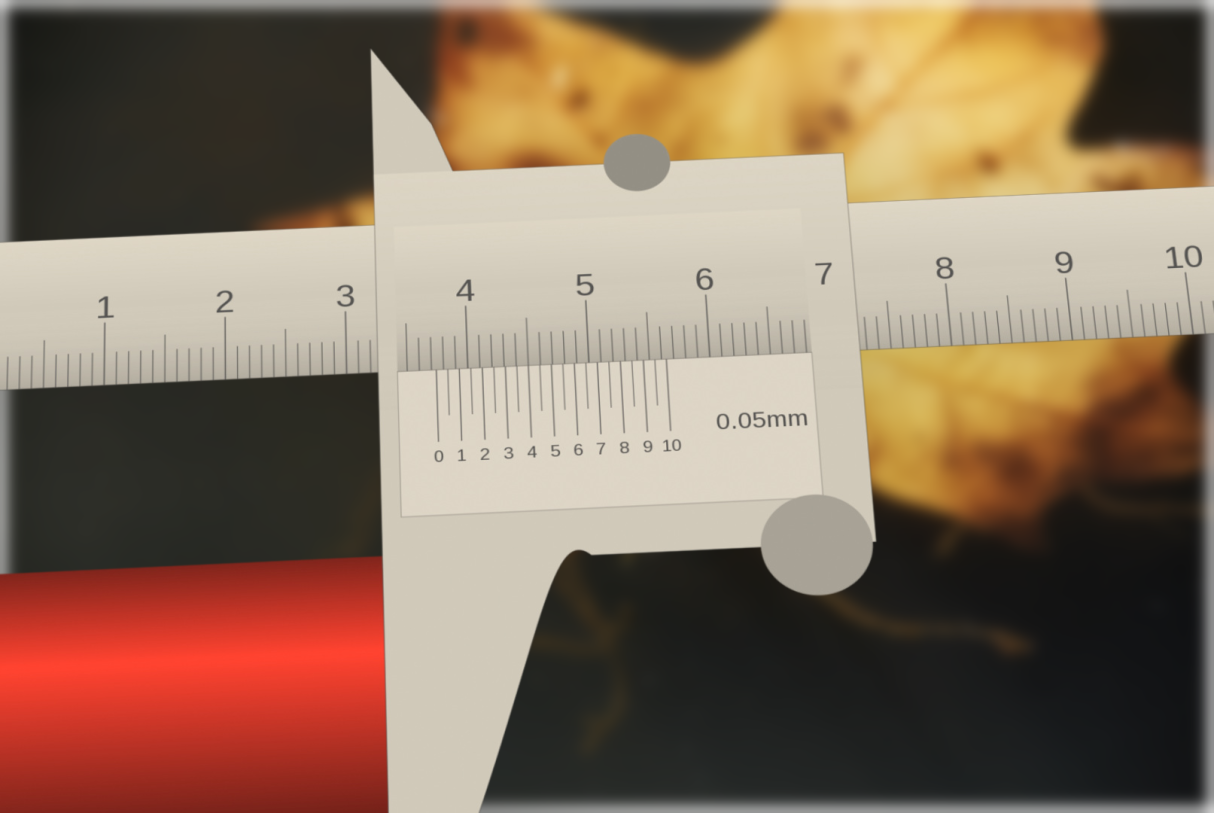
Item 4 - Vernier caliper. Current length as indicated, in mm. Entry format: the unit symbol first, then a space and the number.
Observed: mm 37.4
